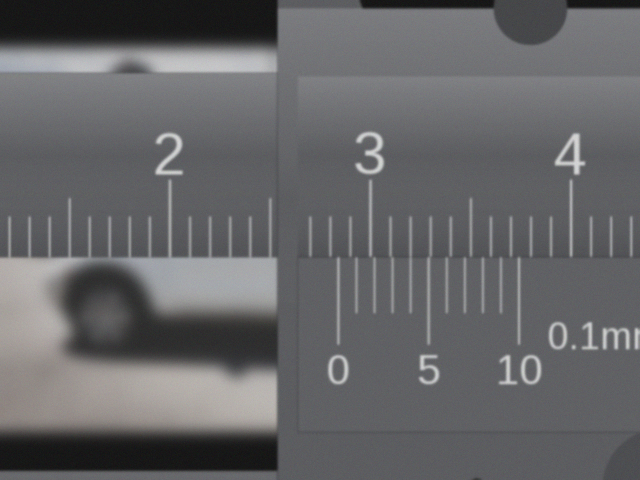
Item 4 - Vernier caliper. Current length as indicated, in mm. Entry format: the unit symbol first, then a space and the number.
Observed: mm 28.4
